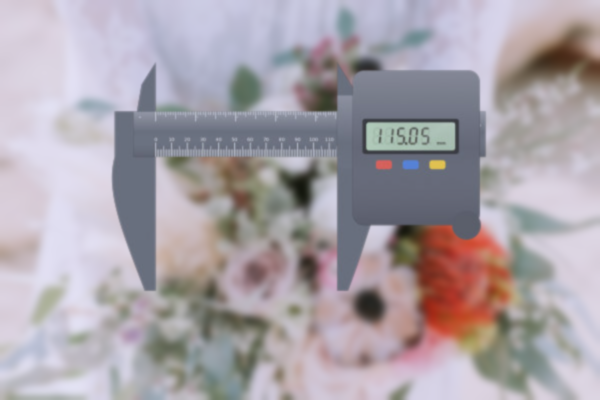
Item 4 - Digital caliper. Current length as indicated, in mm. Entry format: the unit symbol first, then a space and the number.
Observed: mm 115.05
